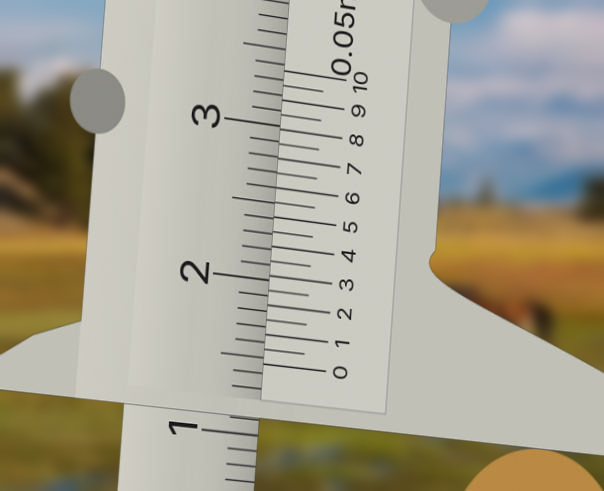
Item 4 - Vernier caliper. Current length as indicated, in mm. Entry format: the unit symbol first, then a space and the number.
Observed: mm 14.6
